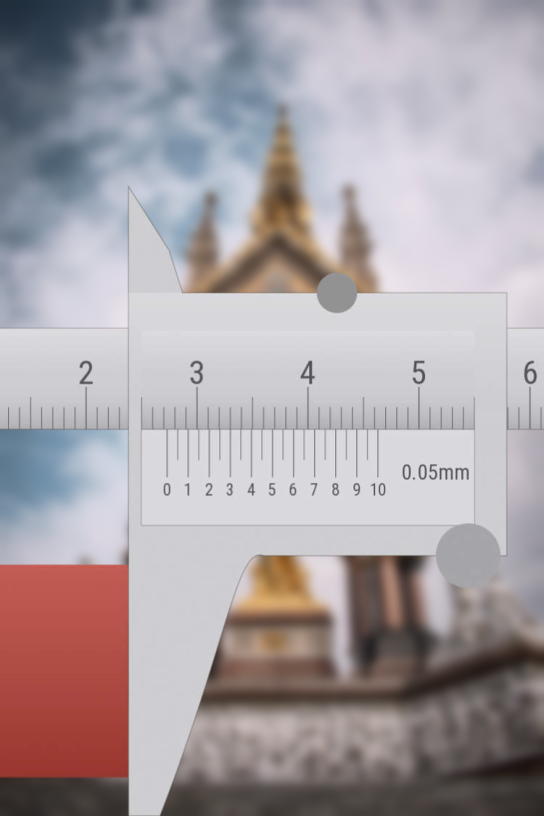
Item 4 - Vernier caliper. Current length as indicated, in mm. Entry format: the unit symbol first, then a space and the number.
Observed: mm 27.3
